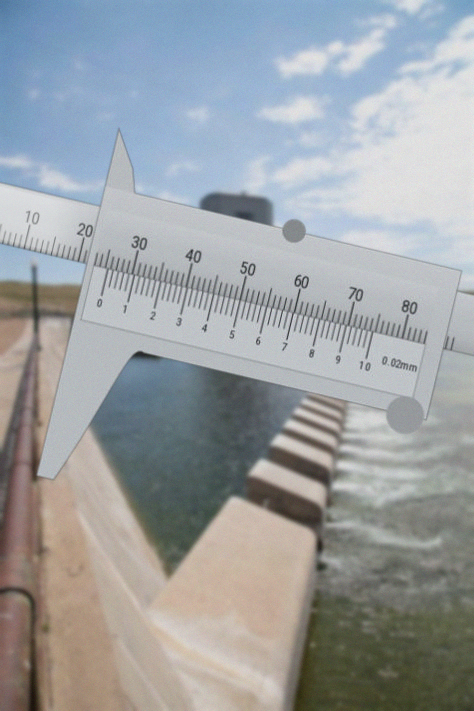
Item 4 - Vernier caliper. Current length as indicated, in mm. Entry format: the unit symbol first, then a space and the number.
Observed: mm 25.5
